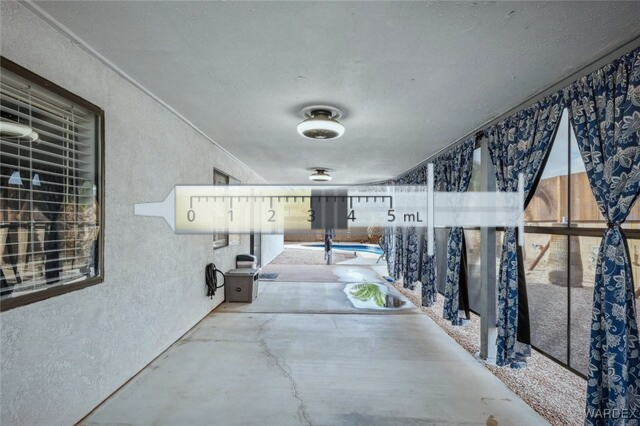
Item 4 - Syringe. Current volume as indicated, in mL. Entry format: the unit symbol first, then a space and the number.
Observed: mL 3
